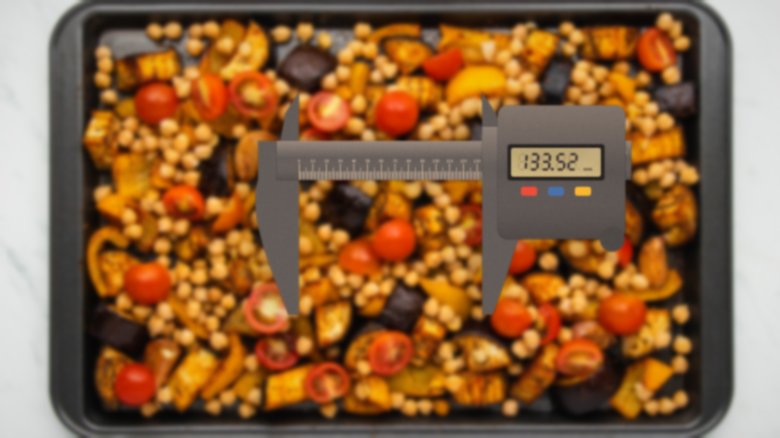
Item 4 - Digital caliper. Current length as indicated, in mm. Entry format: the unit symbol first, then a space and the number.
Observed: mm 133.52
